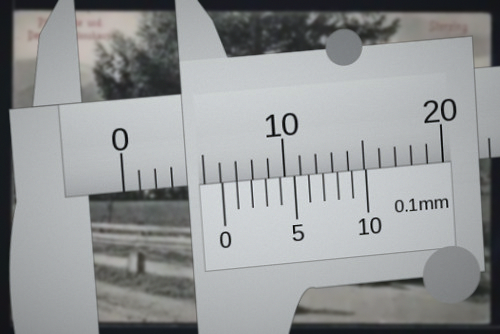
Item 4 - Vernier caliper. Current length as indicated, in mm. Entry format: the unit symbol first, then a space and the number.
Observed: mm 6.1
